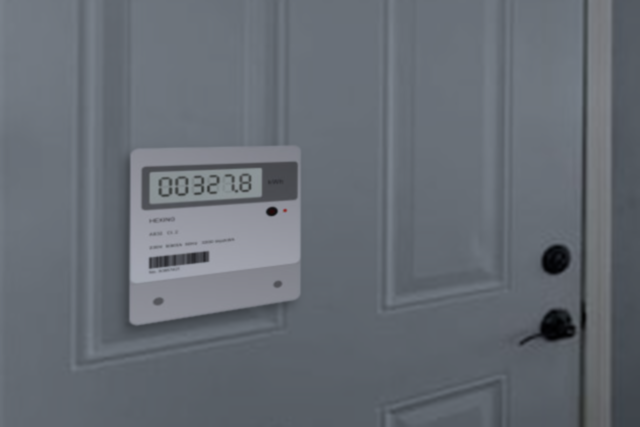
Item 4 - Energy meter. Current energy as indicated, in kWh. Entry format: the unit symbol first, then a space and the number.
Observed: kWh 327.8
